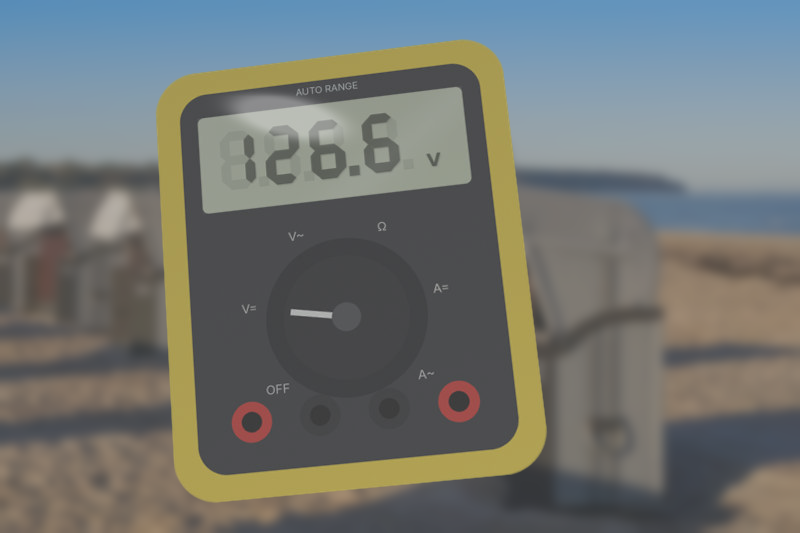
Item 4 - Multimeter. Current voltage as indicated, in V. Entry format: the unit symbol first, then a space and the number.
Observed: V 126.6
